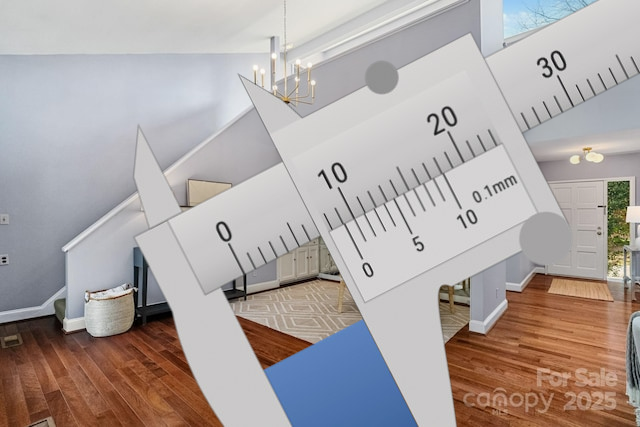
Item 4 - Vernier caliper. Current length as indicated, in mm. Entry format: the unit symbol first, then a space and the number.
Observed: mm 9.1
